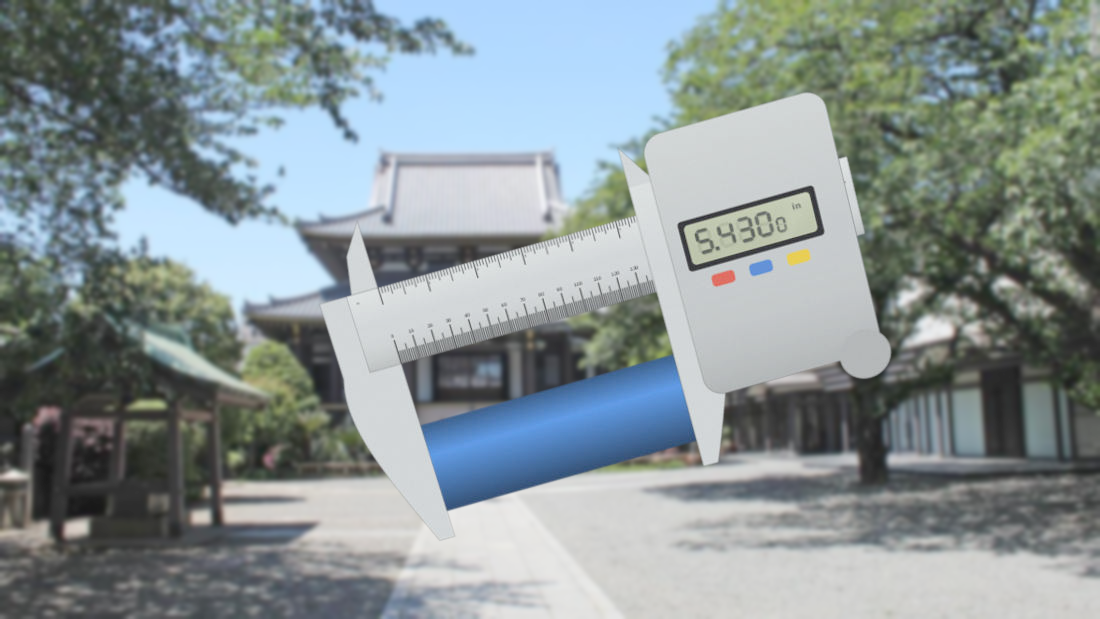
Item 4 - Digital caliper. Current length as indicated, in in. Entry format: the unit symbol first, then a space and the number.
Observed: in 5.4300
